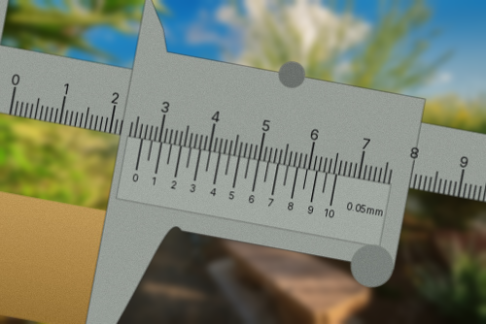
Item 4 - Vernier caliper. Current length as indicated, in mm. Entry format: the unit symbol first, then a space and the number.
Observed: mm 26.5
